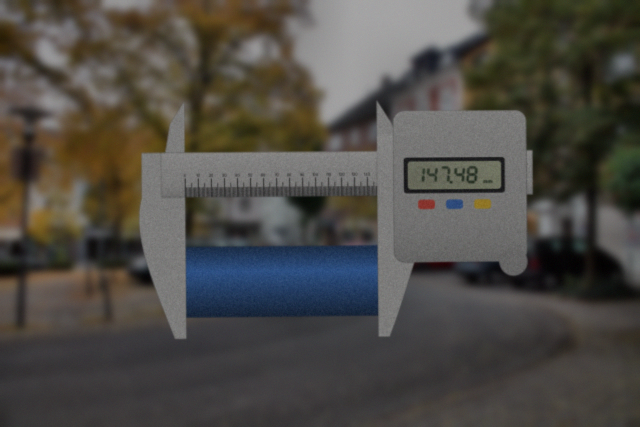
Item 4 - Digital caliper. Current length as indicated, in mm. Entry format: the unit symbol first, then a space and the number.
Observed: mm 147.48
